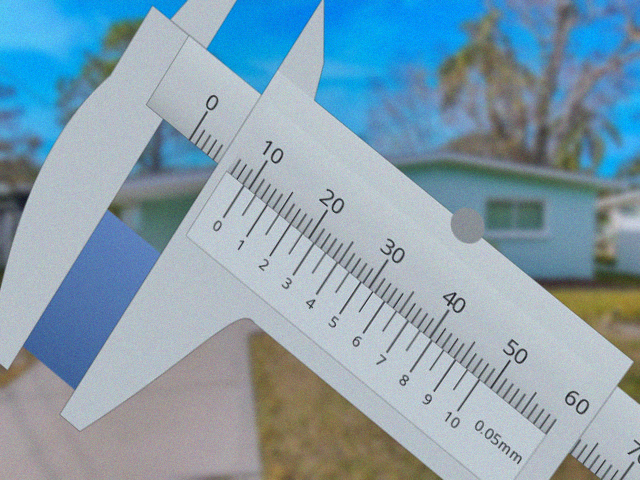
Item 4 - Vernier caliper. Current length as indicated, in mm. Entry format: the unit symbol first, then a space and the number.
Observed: mm 9.2
